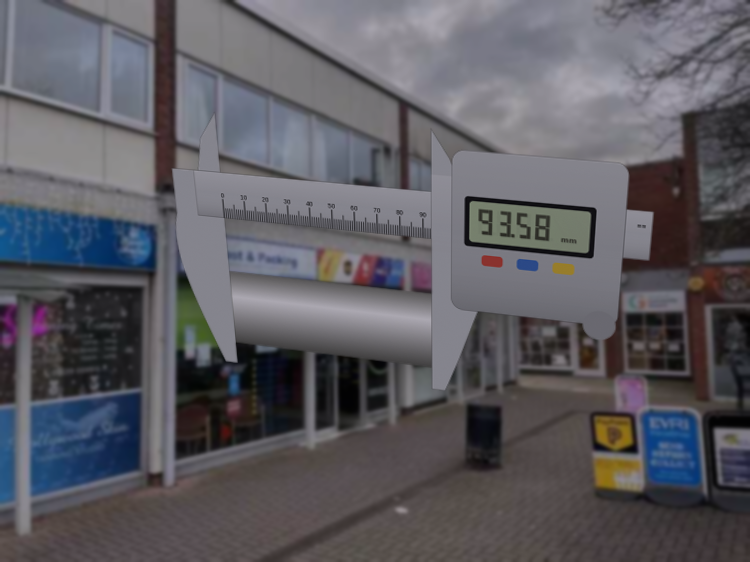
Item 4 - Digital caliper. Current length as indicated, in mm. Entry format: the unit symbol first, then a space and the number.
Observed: mm 93.58
